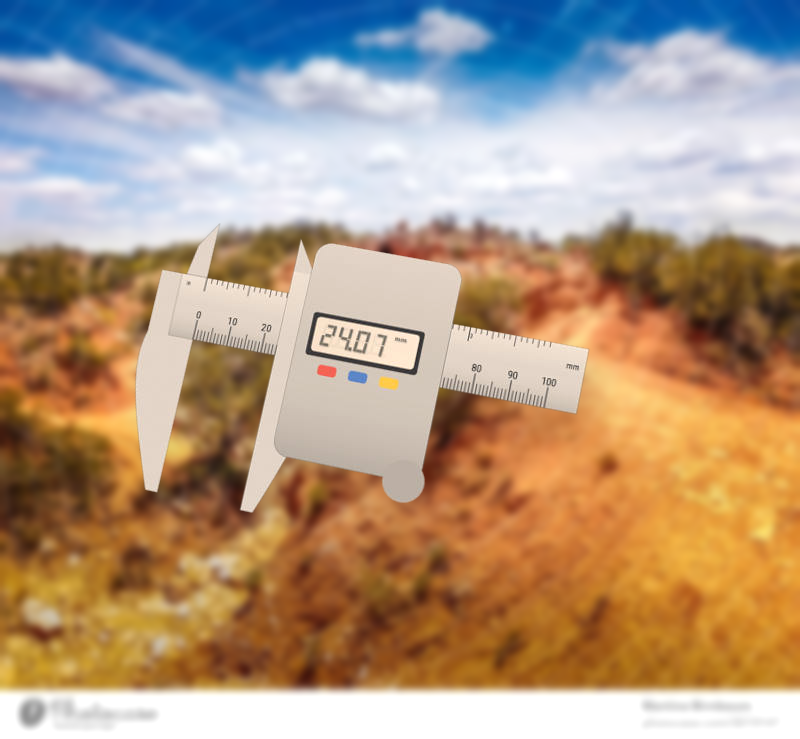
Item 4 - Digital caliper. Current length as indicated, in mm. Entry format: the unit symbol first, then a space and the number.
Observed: mm 24.07
